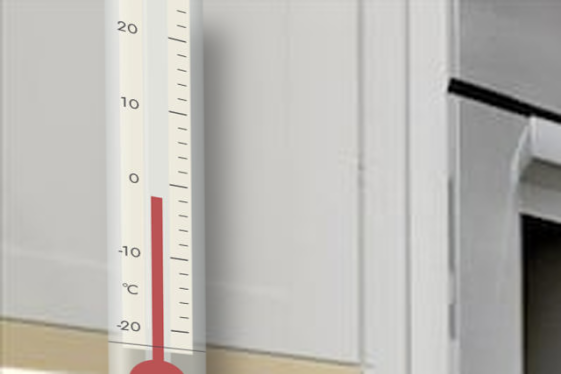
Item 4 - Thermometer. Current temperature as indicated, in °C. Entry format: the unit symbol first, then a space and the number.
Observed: °C -2
